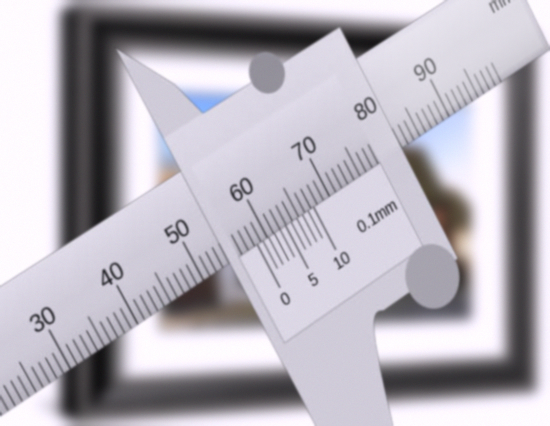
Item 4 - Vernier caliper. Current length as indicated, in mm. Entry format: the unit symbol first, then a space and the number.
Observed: mm 58.4
